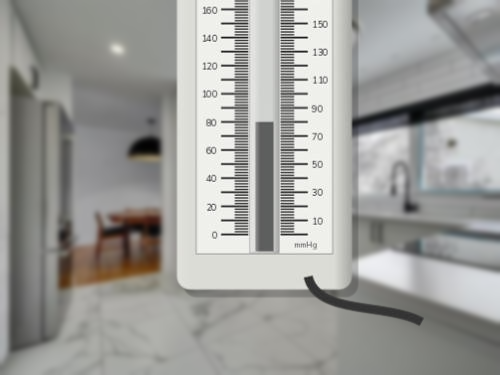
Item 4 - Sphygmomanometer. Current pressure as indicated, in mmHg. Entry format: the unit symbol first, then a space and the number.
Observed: mmHg 80
